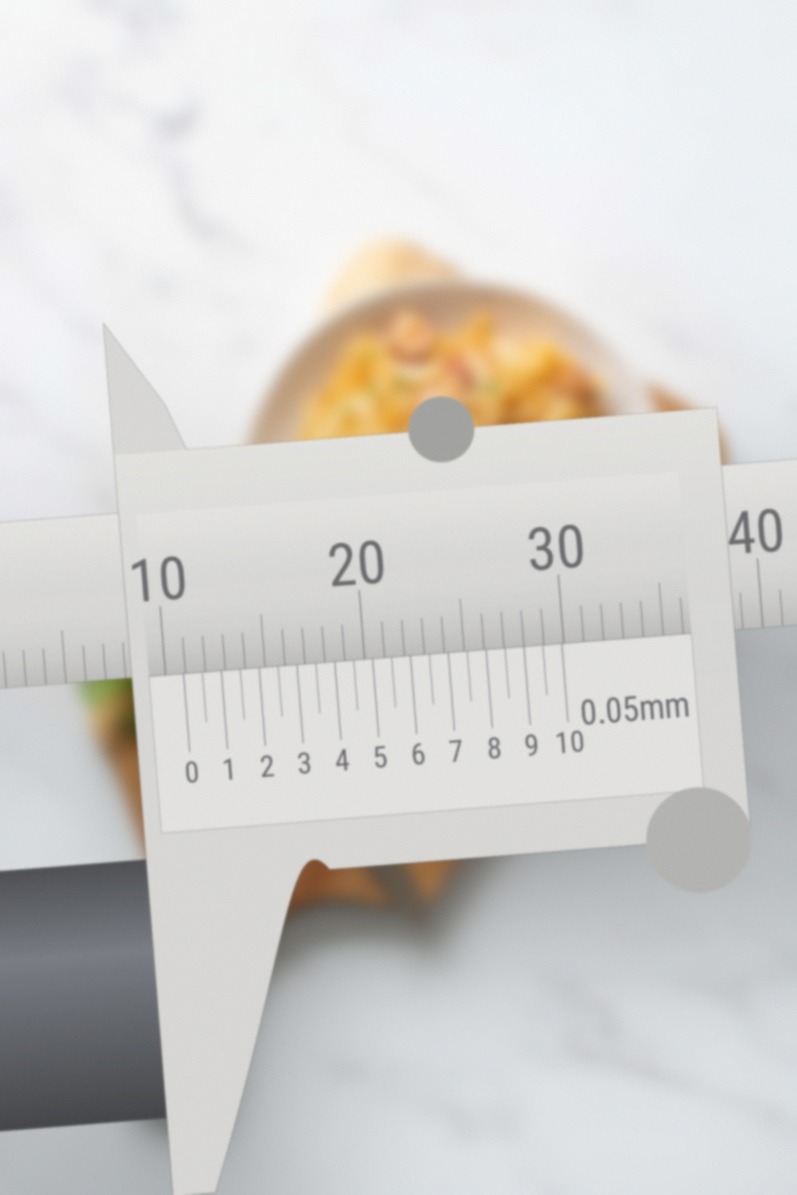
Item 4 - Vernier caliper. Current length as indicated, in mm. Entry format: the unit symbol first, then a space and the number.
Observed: mm 10.9
